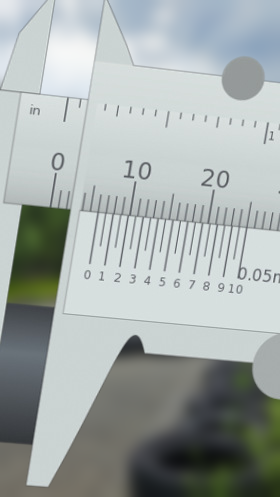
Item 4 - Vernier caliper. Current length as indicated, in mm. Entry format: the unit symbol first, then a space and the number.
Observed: mm 6.0
